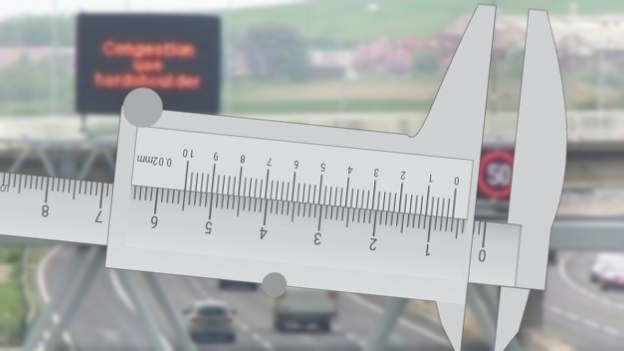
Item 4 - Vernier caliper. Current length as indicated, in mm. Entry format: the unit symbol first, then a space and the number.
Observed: mm 6.0
